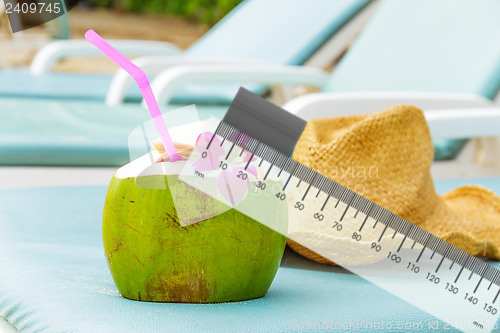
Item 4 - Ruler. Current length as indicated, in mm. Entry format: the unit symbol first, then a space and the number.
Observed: mm 35
